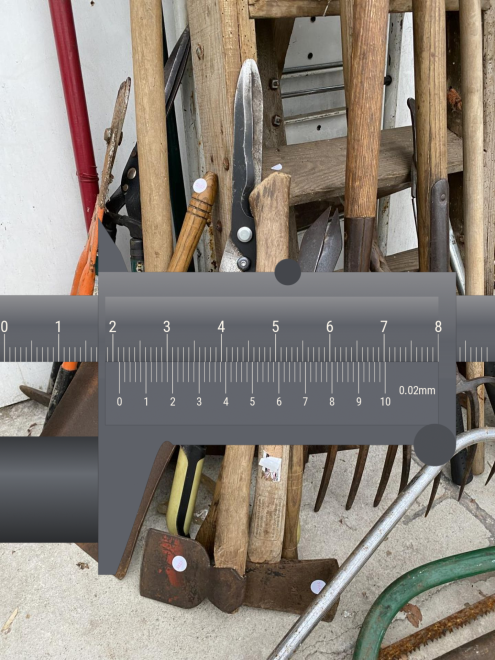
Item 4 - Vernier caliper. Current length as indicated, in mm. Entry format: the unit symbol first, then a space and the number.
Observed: mm 21.2
